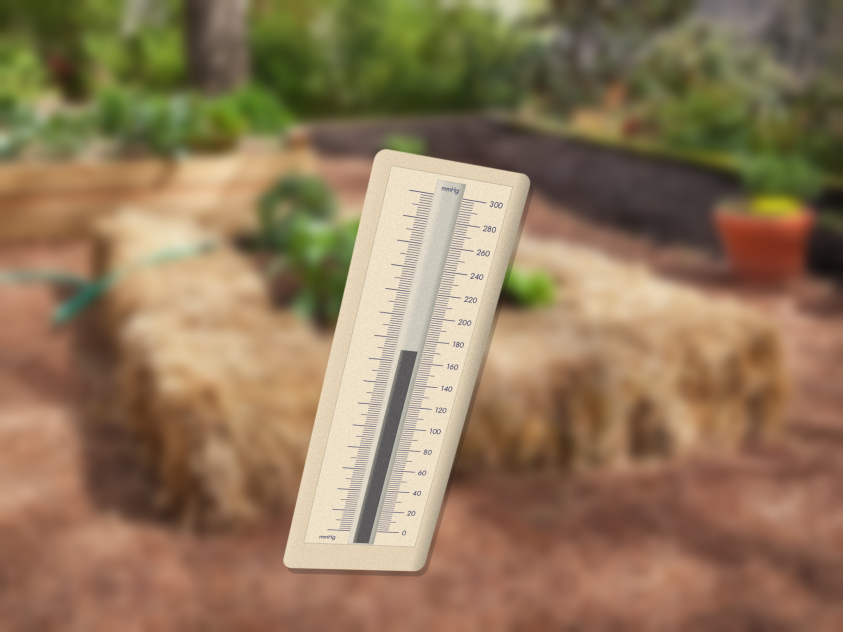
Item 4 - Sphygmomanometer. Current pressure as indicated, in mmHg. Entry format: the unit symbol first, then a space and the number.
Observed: mmHg 170
